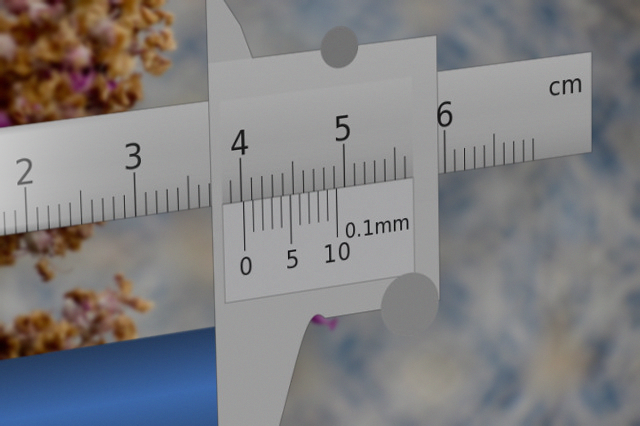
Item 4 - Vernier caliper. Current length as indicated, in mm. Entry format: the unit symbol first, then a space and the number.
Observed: mm 40.2
